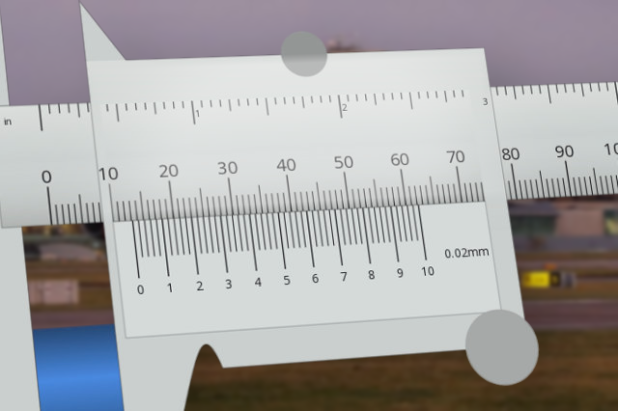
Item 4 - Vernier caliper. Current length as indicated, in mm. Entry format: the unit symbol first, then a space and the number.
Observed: mm 13.2
